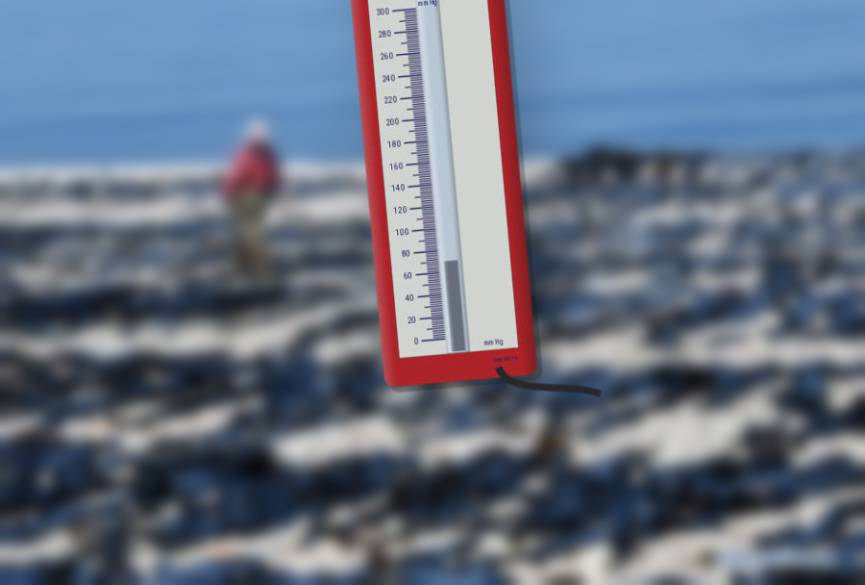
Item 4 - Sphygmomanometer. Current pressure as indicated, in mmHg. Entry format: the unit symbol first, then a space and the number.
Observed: mmHg 70
